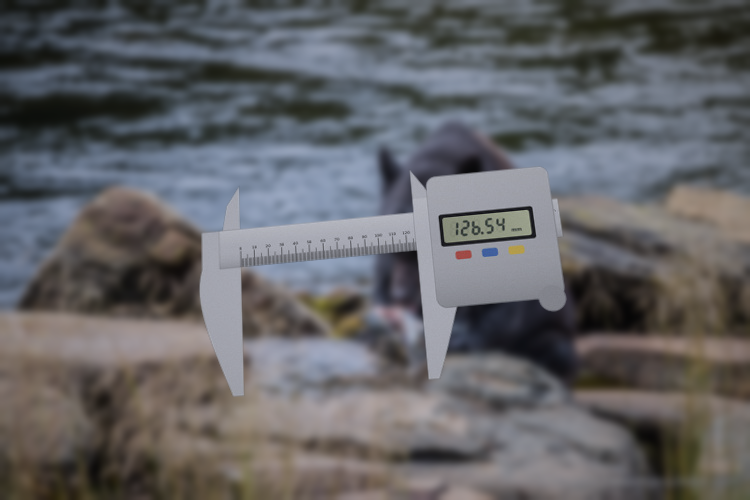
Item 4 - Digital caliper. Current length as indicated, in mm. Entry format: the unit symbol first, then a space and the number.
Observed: mm 126.54
